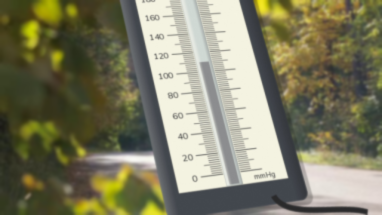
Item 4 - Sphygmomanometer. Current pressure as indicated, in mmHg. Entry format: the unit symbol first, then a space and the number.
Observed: mmHg 110
